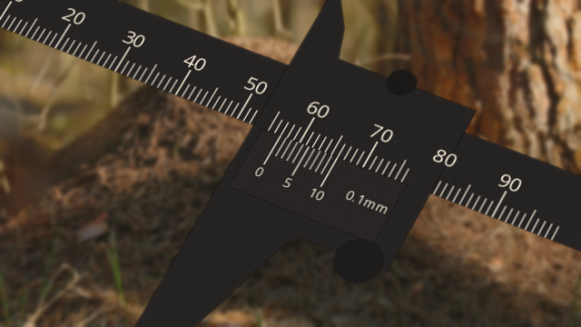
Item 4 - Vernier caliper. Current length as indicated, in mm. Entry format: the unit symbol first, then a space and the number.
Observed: mm 57.0
